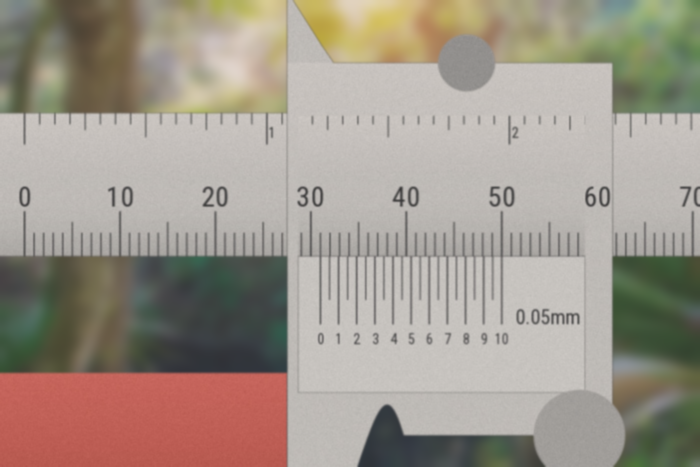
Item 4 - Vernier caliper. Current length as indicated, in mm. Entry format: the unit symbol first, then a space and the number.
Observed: mm 31.0
